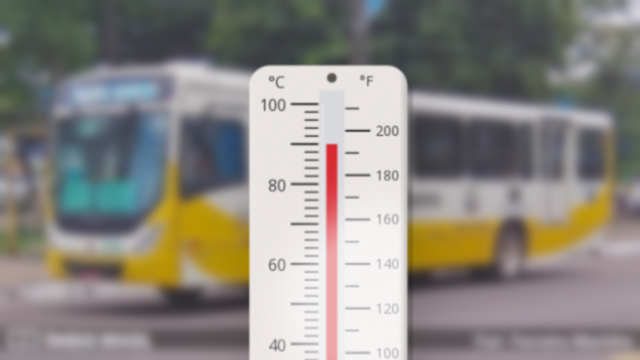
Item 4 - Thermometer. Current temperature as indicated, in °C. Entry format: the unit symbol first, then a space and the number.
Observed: °C 90
